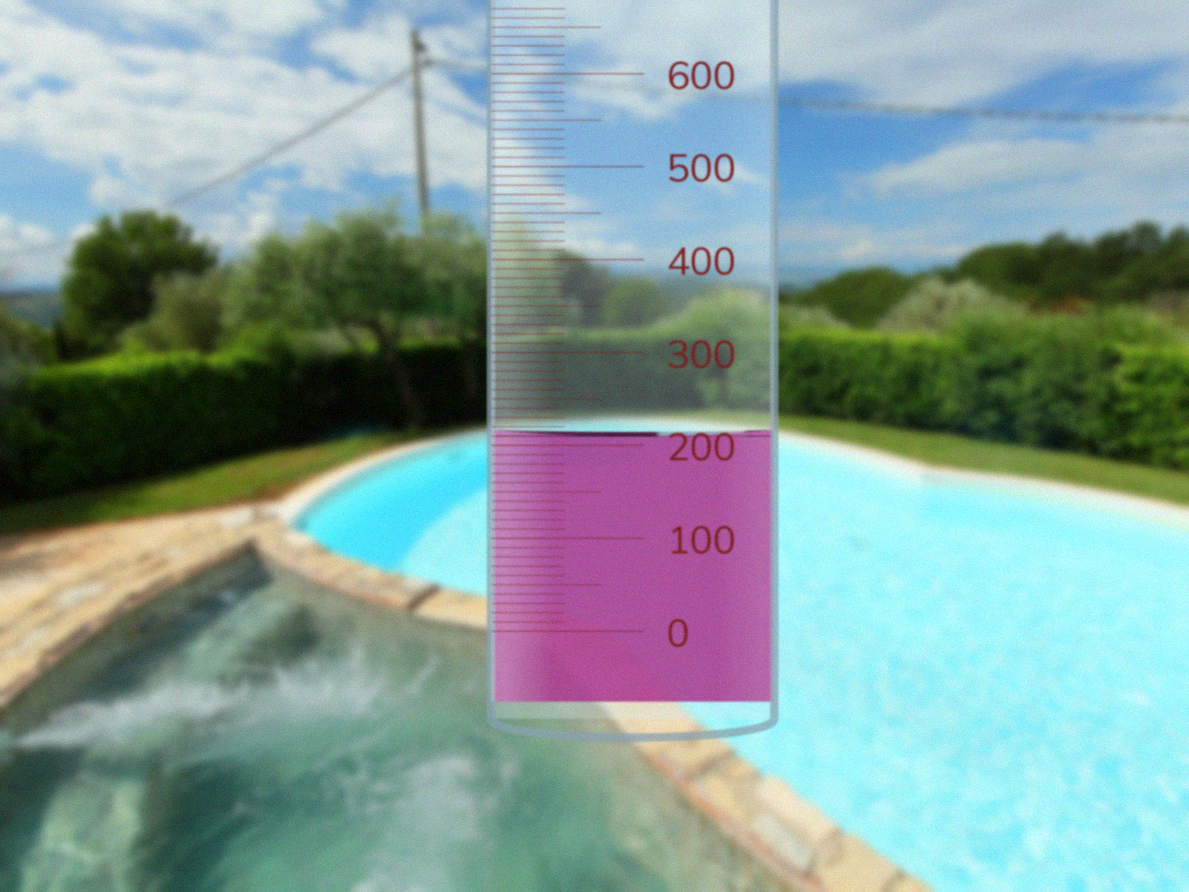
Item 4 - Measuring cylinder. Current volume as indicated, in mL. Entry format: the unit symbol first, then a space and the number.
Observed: mL 210
